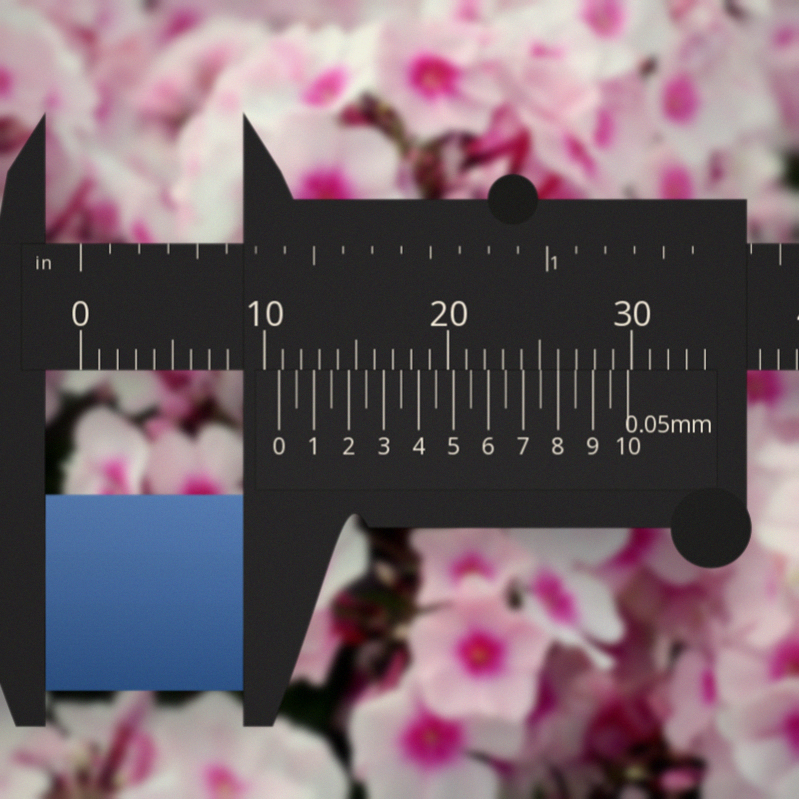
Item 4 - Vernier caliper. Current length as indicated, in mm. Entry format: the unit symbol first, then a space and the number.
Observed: mm 10.8
